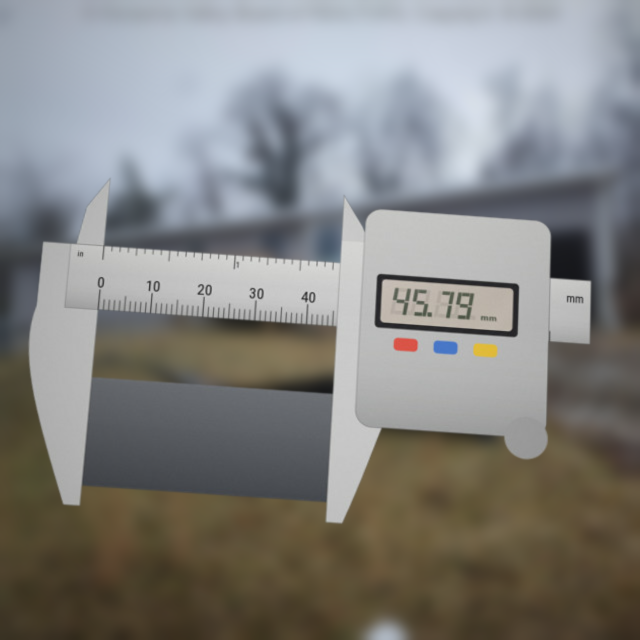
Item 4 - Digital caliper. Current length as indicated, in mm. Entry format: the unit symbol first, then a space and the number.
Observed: mm 45.79
